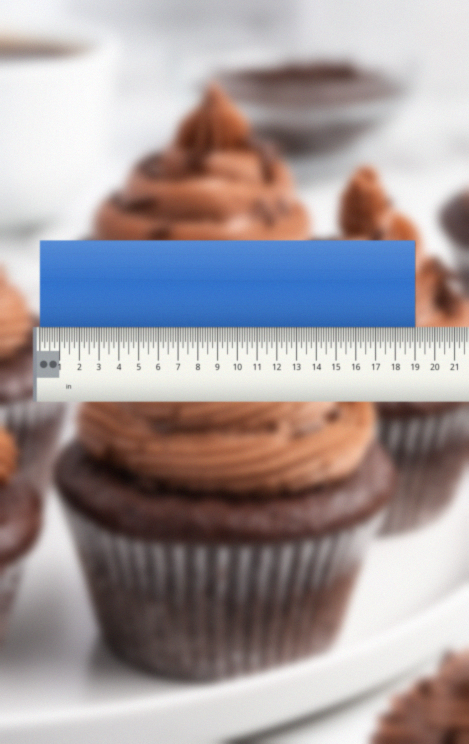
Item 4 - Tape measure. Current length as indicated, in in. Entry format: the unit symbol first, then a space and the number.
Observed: in 19
